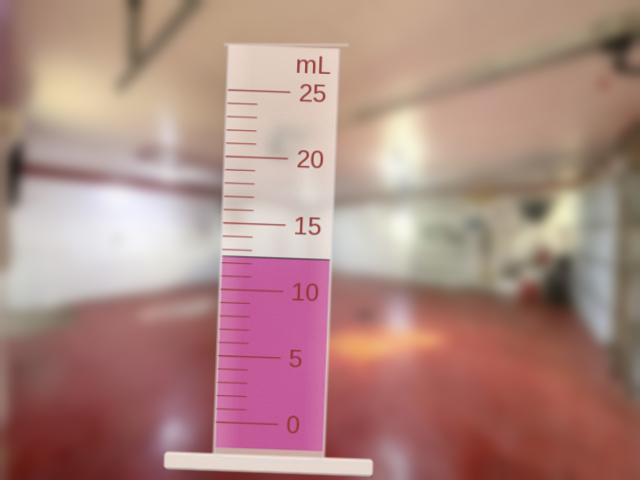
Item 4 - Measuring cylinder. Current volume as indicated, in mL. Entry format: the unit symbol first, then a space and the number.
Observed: mL 12.5
